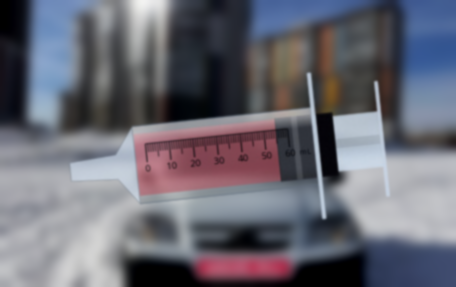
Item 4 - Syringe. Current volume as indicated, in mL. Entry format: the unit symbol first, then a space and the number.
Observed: mL 55
